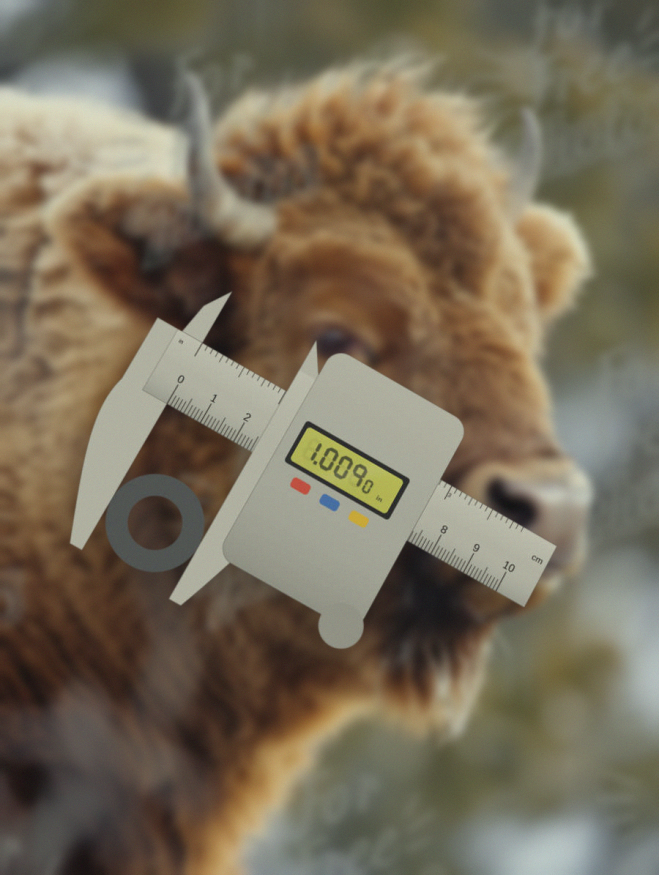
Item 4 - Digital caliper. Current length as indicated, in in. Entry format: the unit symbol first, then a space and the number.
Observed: in 1.0090
